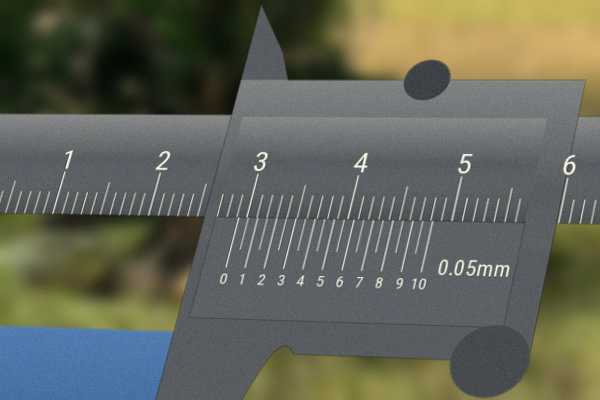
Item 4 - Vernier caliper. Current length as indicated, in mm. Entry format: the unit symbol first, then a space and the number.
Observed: mm 29.2
